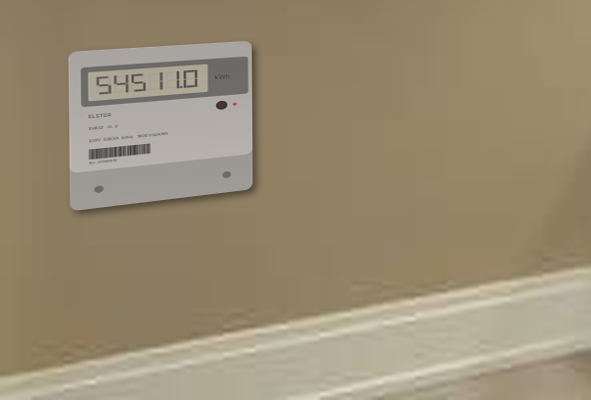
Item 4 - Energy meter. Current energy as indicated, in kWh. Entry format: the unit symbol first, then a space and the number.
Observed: kWh 54511.0
